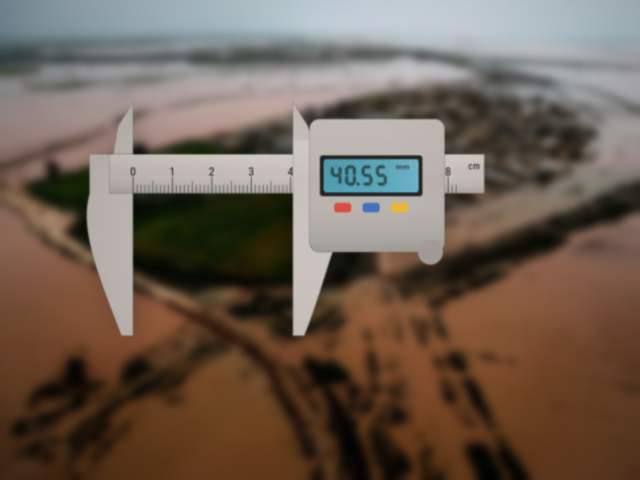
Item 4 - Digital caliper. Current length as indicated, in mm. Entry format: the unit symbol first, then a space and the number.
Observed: mm 40.55
